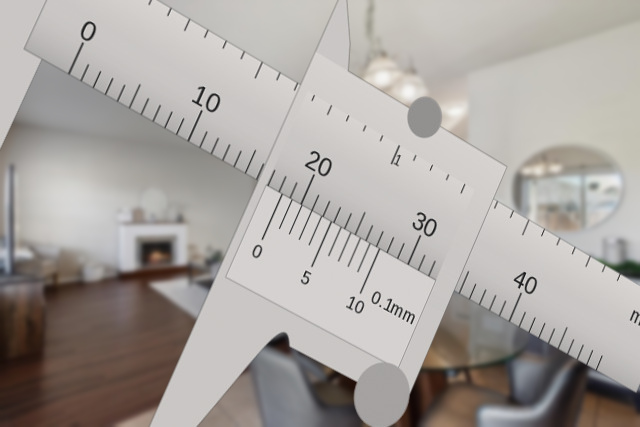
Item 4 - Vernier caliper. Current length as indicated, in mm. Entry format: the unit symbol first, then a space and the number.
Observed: mm 18.3
